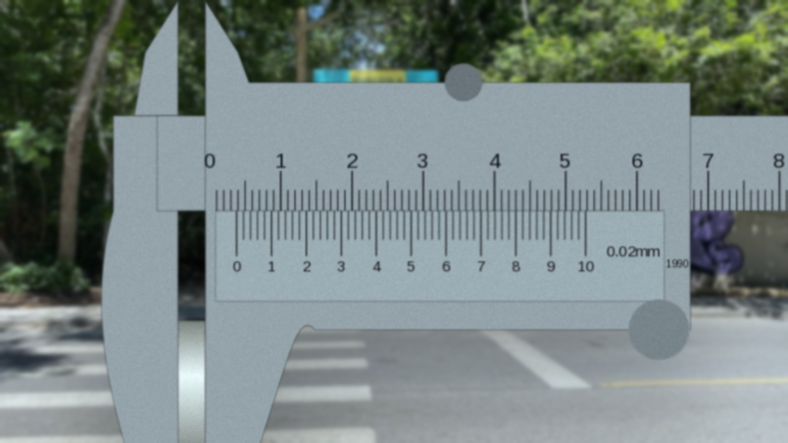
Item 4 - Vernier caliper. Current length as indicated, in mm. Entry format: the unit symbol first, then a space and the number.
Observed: mm 3.8
